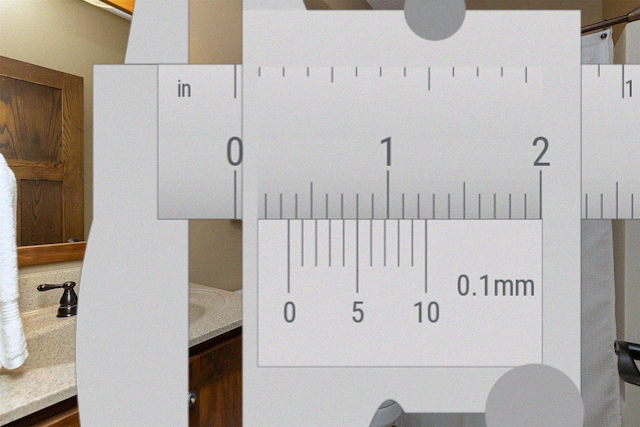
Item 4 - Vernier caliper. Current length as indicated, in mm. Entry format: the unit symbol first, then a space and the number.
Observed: mm 3.5
